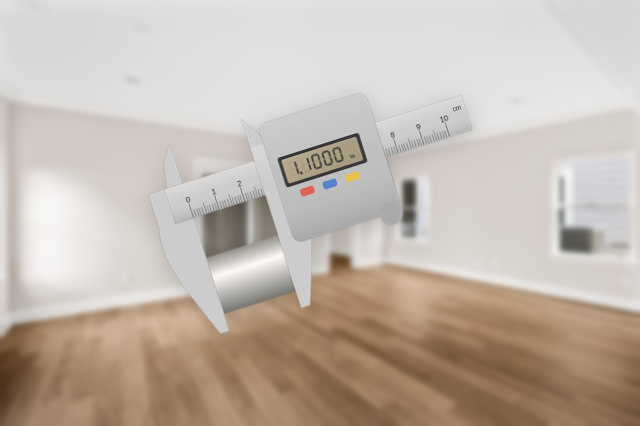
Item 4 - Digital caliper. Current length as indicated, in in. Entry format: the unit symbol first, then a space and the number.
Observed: in 1.1000
